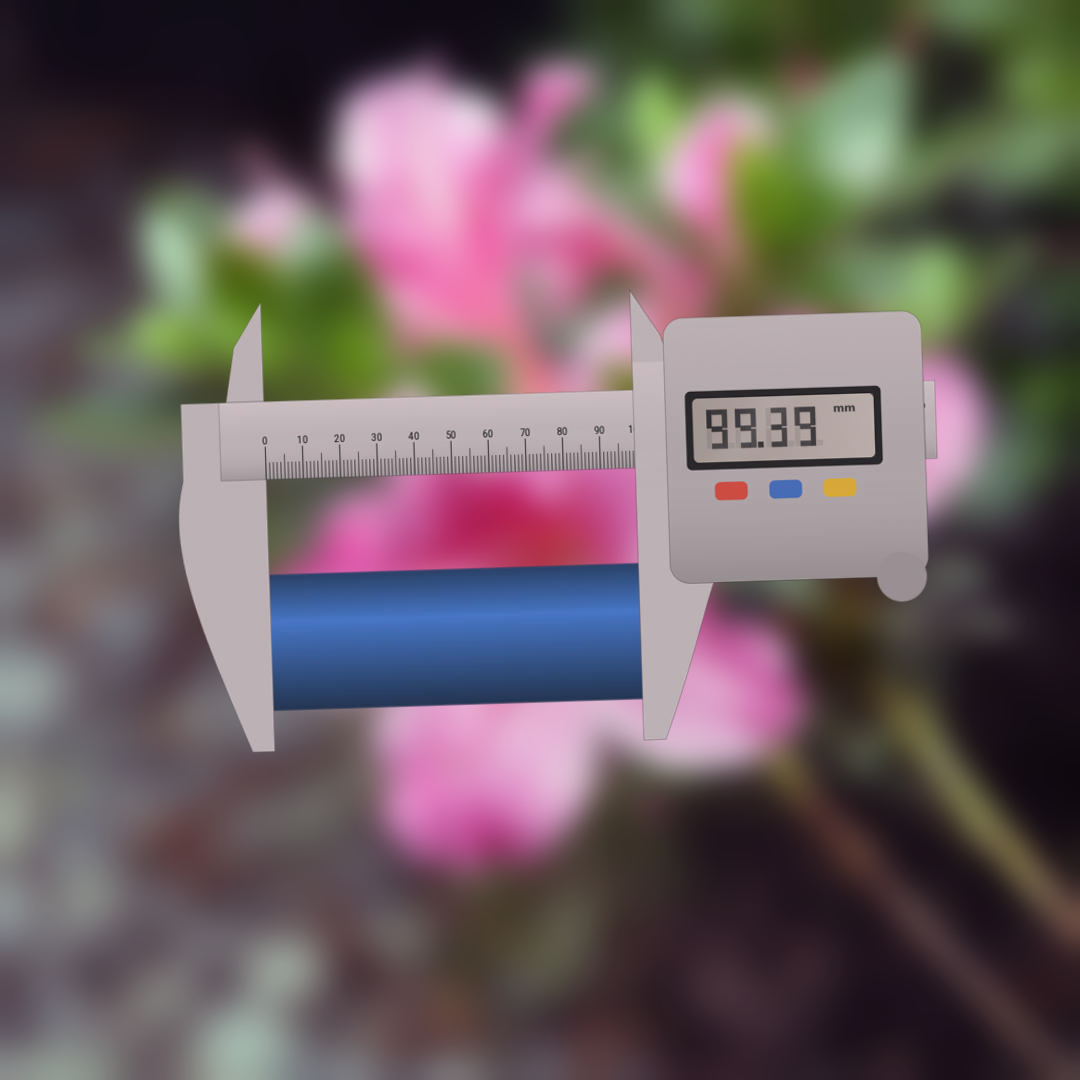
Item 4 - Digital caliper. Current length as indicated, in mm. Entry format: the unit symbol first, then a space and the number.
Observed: mm 99.39
